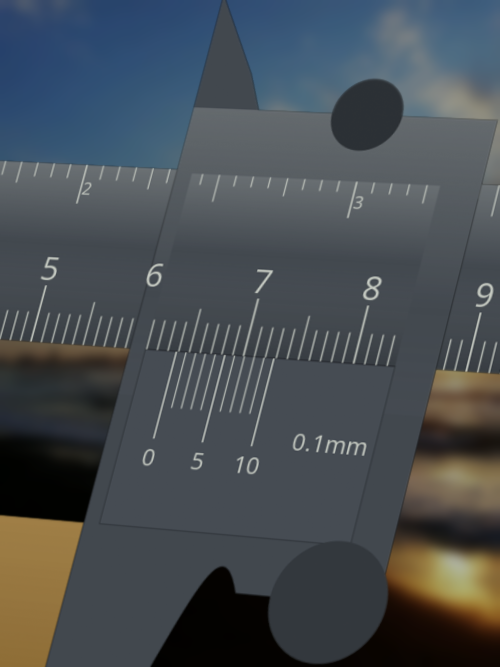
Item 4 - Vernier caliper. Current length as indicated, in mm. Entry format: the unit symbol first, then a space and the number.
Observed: mm 63.8
